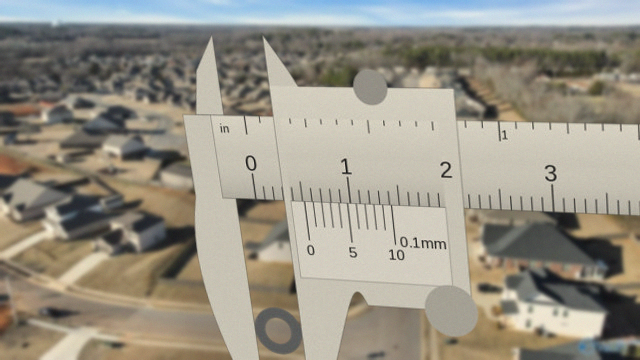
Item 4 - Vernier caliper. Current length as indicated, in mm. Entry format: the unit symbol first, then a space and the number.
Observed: mm 5.2
